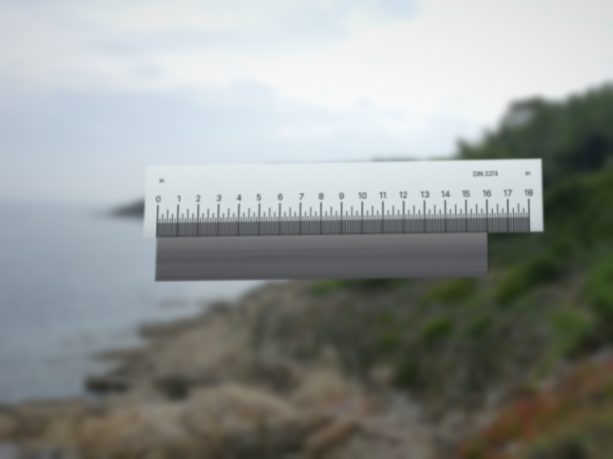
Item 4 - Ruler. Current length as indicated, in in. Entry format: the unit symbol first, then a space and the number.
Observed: in 16
